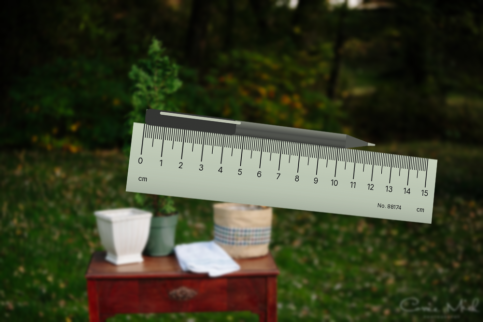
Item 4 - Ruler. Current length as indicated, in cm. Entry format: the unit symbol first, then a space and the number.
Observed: cm 12
